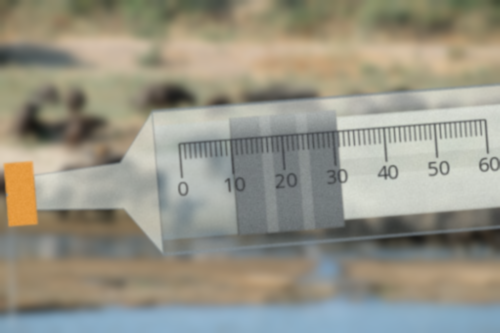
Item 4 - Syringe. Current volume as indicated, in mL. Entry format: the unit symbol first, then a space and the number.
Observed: mL 10
